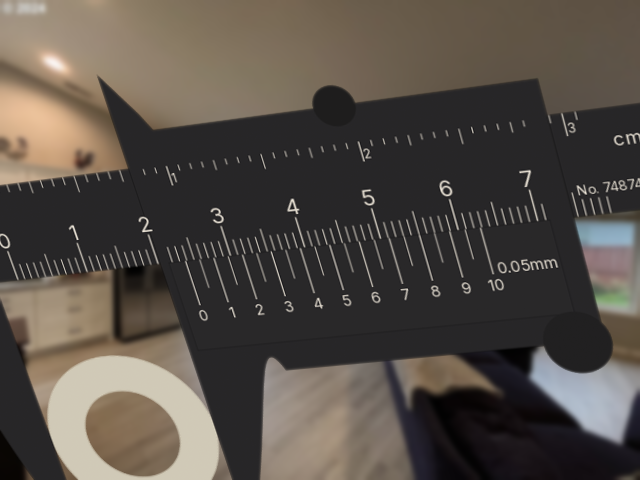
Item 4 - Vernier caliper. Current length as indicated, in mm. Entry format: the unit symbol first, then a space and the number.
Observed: mm 23.8
